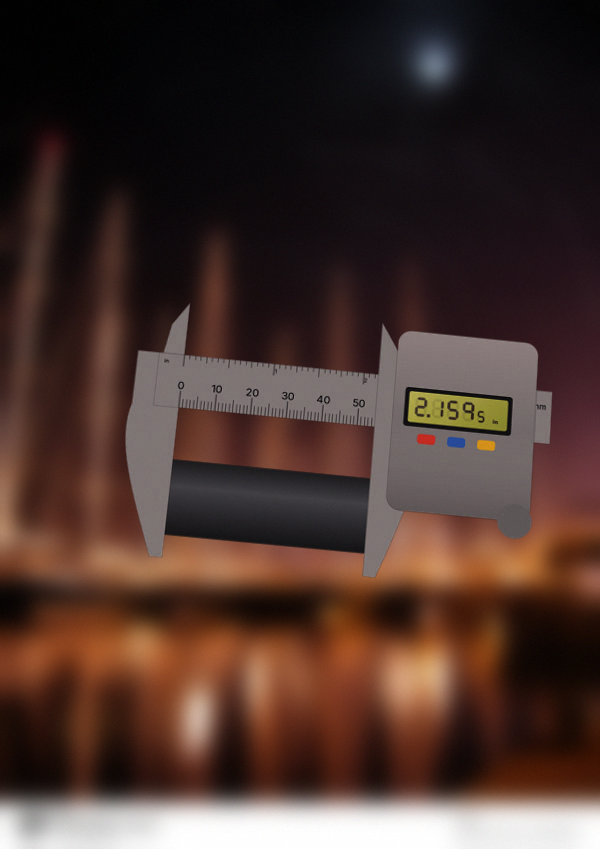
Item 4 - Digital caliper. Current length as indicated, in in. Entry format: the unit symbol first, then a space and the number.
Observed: in 2.1595
